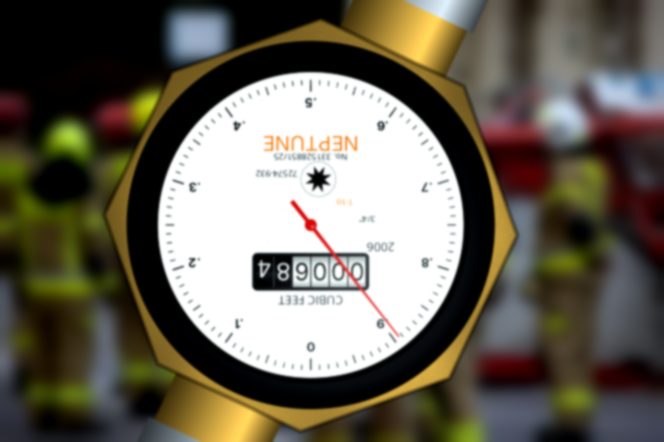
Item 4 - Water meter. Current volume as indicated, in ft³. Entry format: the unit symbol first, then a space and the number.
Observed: ft³ 683.89
